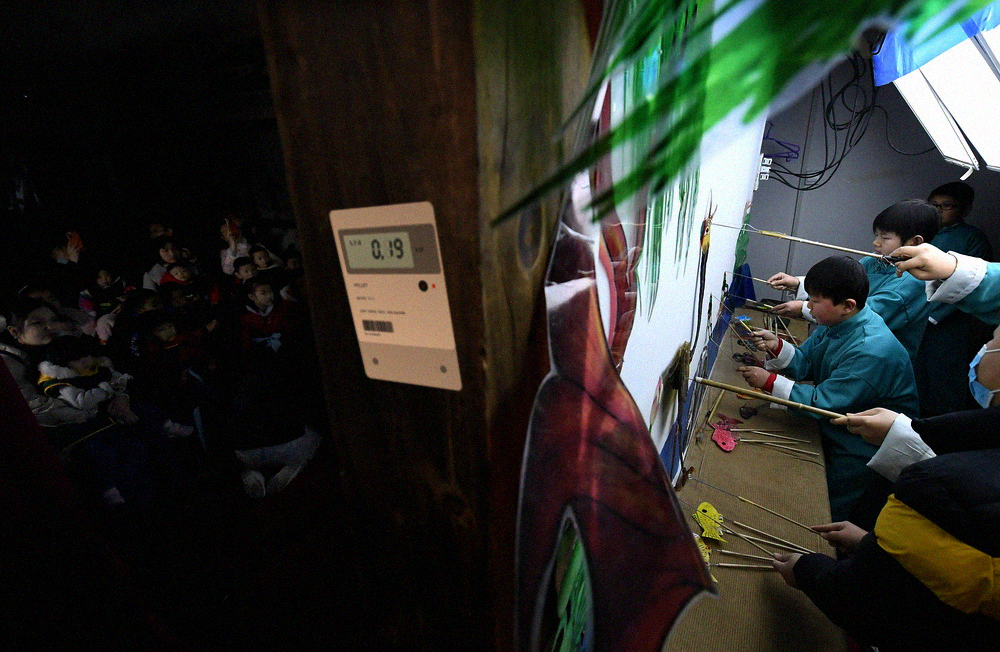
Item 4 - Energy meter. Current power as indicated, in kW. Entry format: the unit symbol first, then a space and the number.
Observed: kW 0.19
